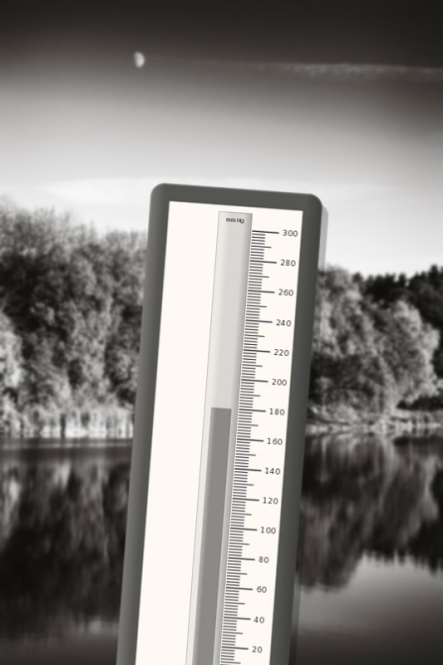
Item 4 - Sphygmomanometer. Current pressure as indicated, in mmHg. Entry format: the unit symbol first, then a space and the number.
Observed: mmHg 180
